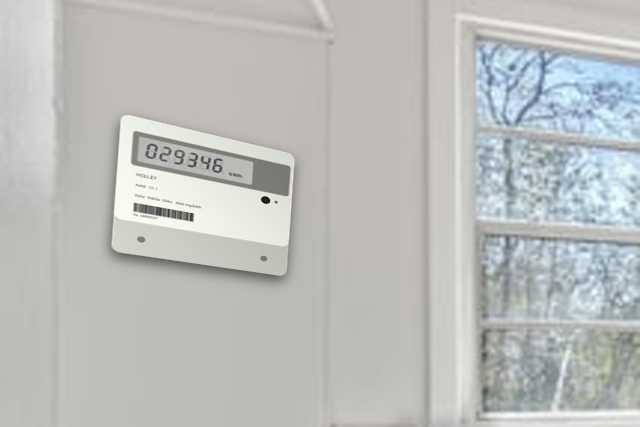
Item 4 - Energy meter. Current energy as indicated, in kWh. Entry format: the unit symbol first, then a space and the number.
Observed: kWh 29346
